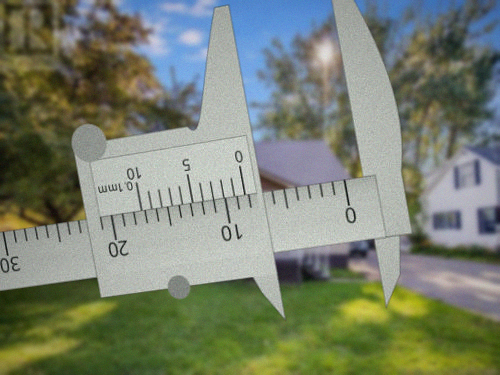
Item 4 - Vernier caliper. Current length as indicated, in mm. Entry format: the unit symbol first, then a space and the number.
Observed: mm 8.3
